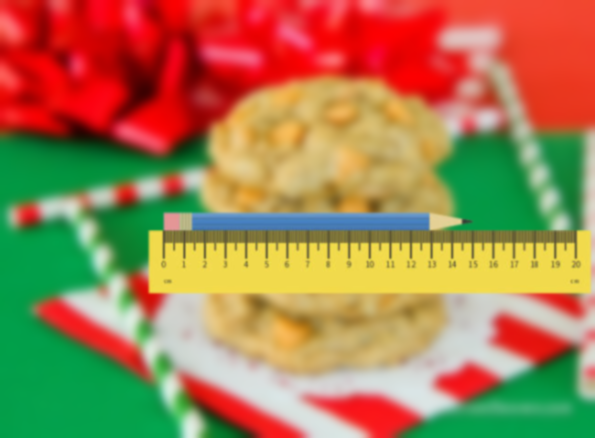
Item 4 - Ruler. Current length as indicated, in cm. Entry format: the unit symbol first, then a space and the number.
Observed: cm 15
